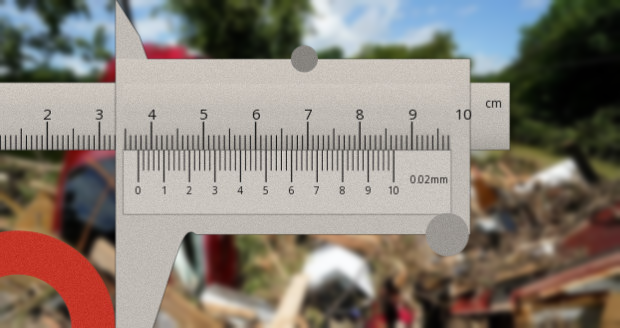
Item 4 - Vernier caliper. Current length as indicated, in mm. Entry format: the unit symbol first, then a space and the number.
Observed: mm 37.5
